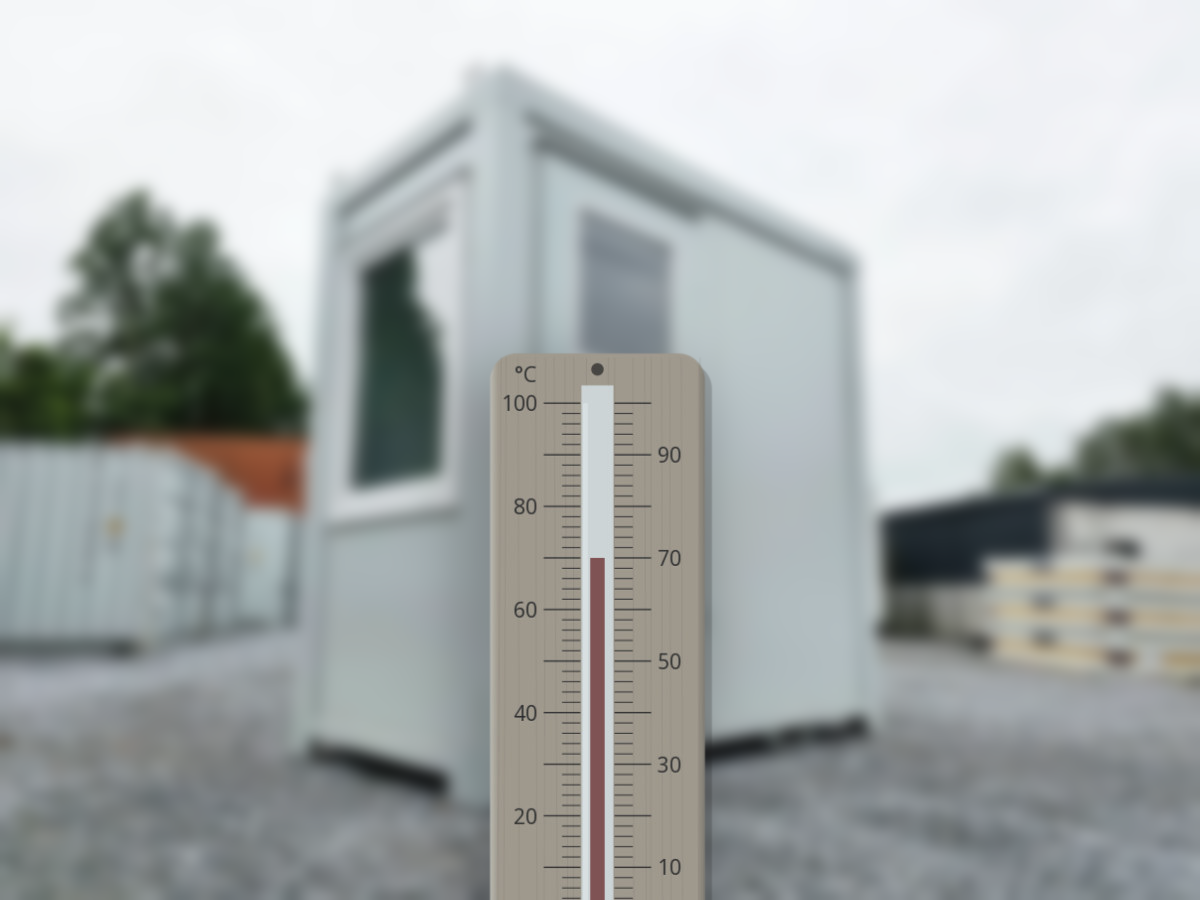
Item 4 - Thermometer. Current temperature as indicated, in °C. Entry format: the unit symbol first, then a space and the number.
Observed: °C 70
